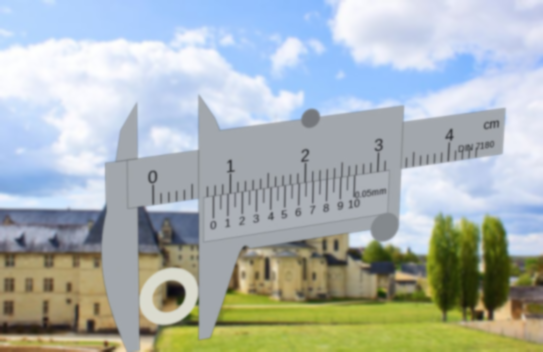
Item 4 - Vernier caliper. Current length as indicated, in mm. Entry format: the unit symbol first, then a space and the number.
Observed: mm 7.8
